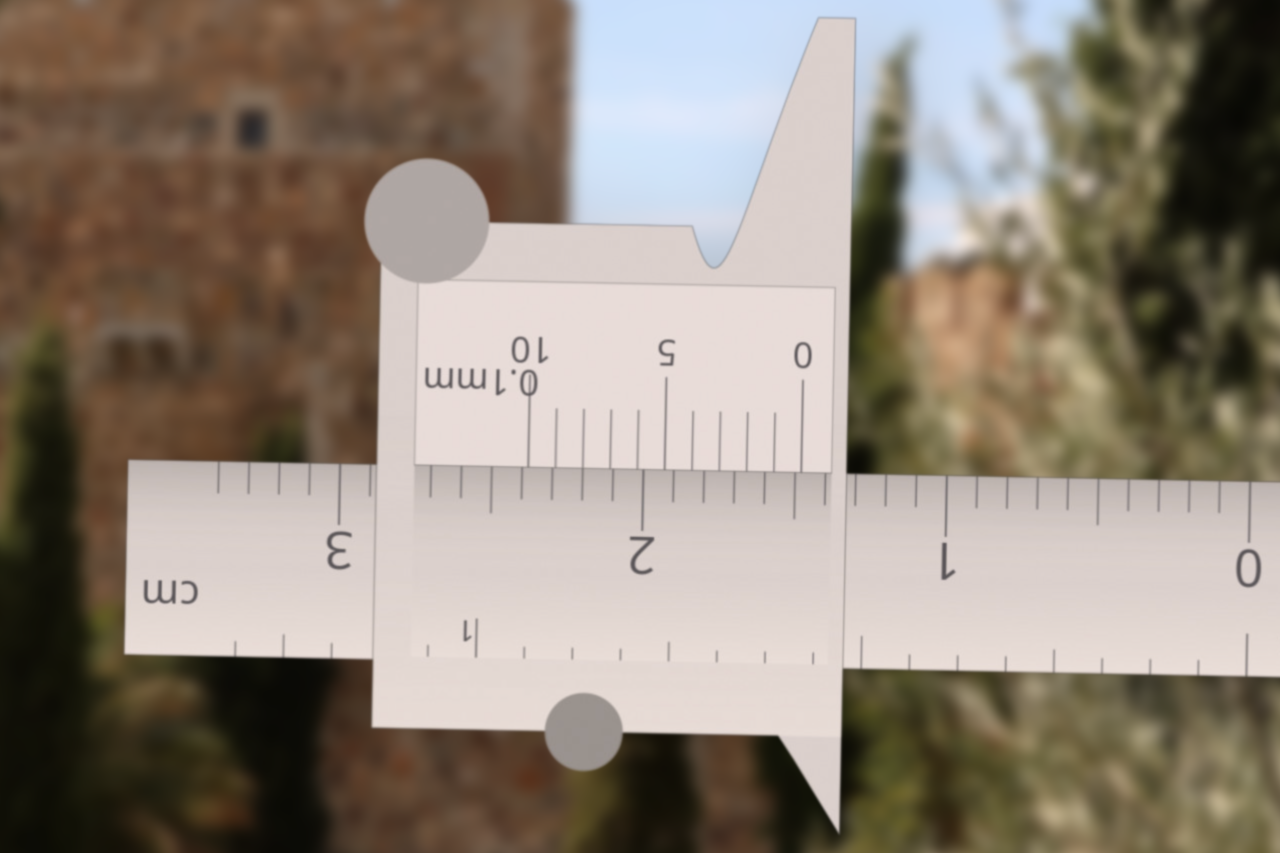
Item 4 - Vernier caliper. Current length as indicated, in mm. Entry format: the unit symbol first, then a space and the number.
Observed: mm 14.8
